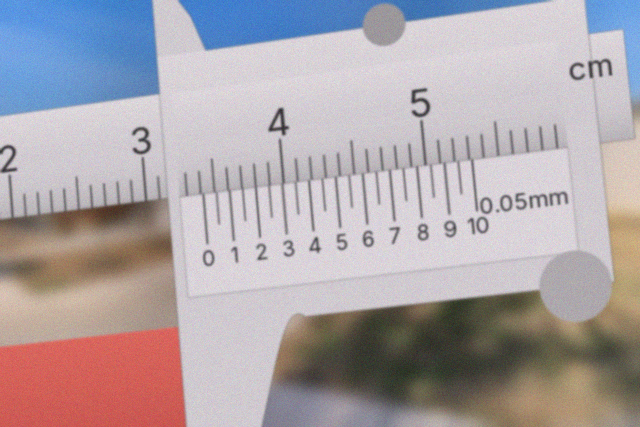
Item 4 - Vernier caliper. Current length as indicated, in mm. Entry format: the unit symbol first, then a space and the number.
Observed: mm 34.2
